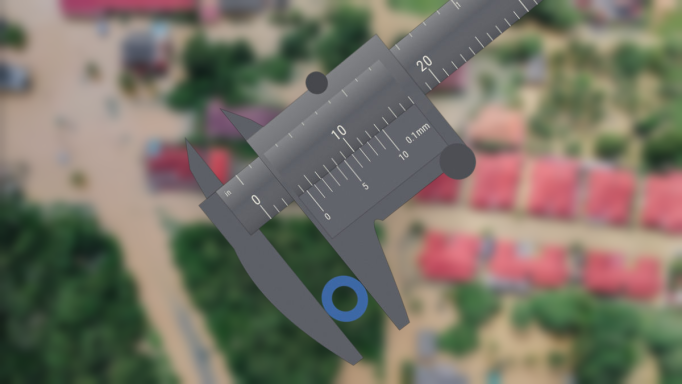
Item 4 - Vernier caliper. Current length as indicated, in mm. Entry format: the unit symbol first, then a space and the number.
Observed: mm 4.3
